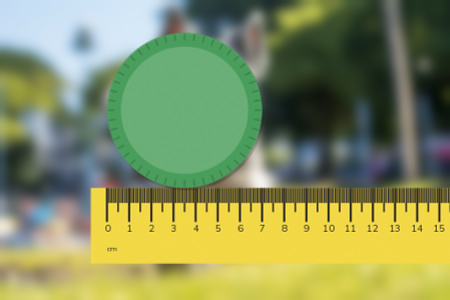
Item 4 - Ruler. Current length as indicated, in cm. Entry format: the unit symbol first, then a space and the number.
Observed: cm 7
